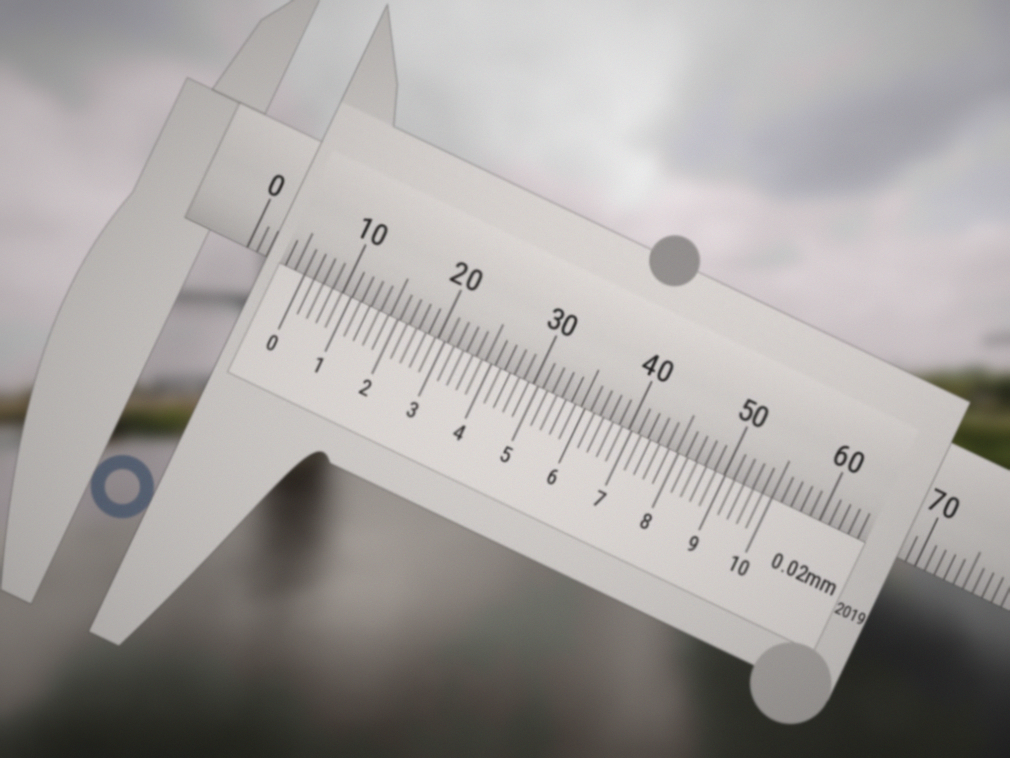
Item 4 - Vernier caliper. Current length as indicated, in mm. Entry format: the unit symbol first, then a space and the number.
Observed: mm 6.0
